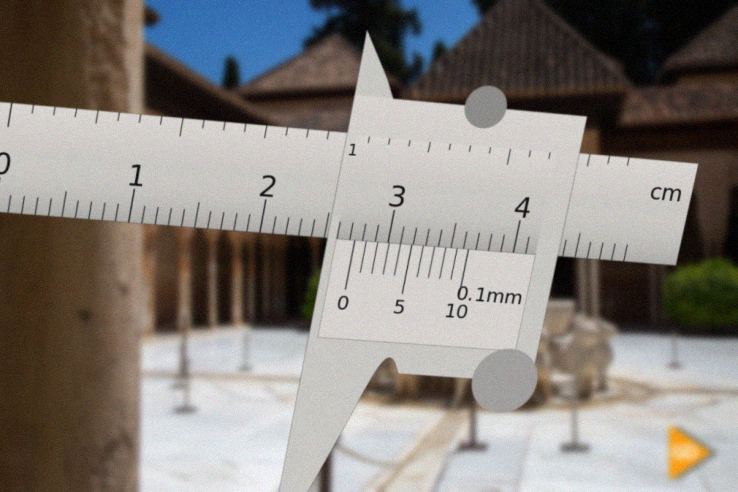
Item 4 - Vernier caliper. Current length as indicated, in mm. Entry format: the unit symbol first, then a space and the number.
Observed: mm 27.4
